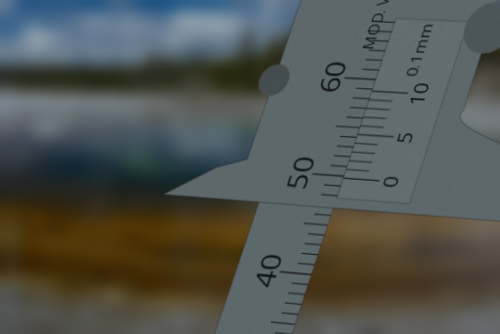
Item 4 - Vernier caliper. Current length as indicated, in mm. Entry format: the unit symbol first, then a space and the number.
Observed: mm 49.8
